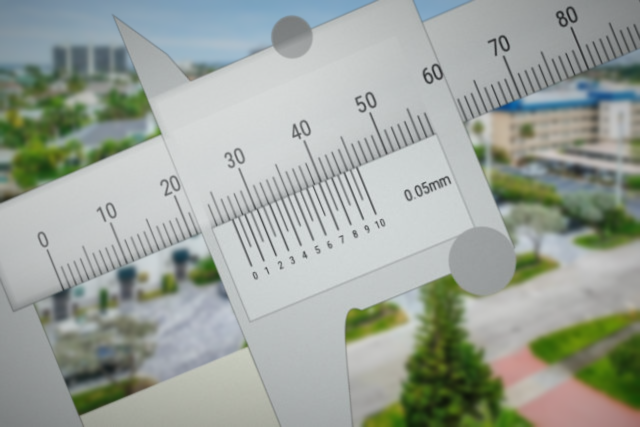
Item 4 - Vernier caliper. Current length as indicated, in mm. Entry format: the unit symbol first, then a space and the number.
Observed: mm 26.4
